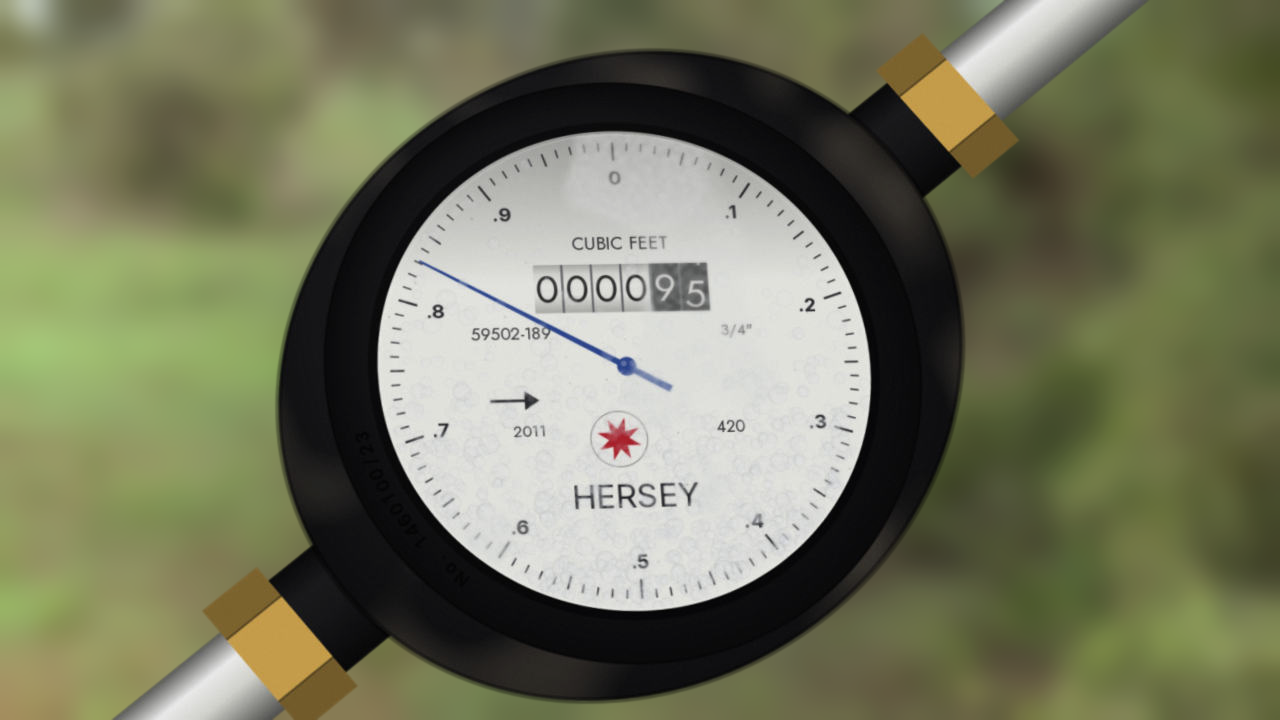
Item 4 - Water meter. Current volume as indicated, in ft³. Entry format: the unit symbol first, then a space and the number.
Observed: ft³ 94.83
